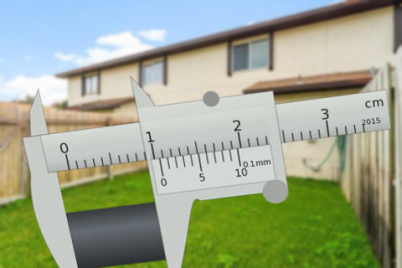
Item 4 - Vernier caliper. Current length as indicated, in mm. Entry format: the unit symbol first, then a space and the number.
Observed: mm 10.6
